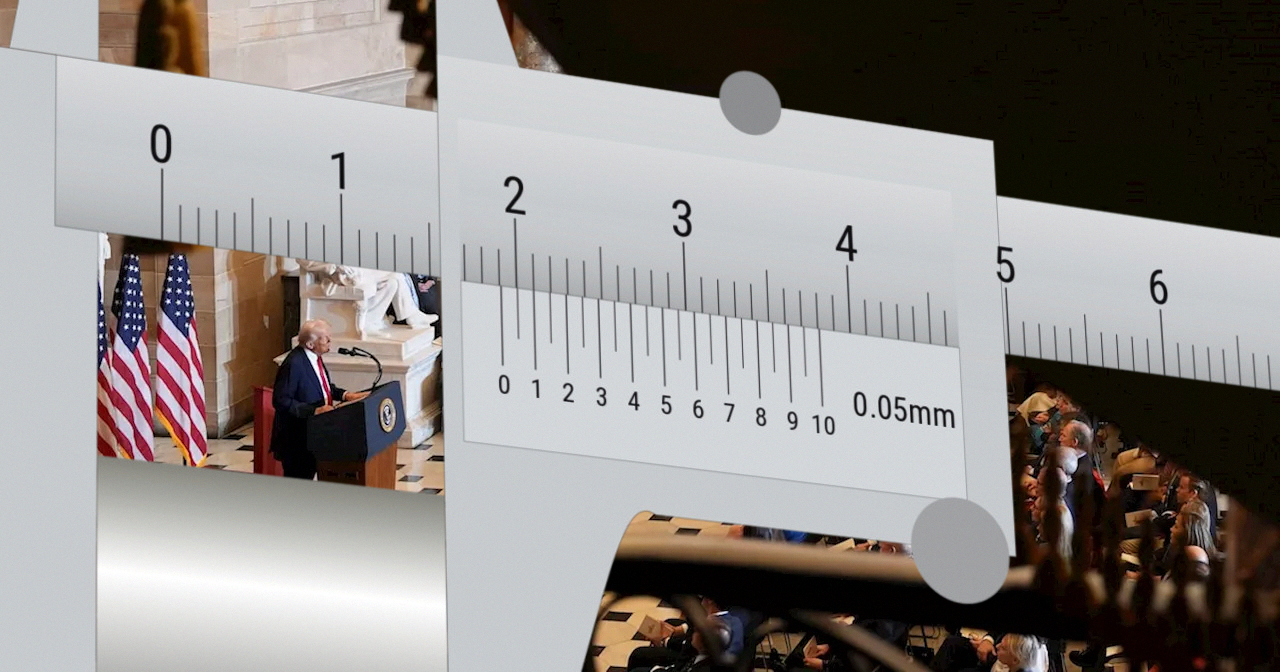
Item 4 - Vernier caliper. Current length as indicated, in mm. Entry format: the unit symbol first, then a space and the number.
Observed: mm 19.1
